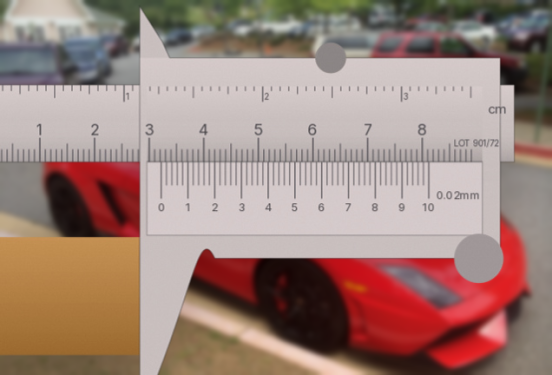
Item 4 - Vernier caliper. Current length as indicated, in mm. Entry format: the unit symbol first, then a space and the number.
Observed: mm 32.2
